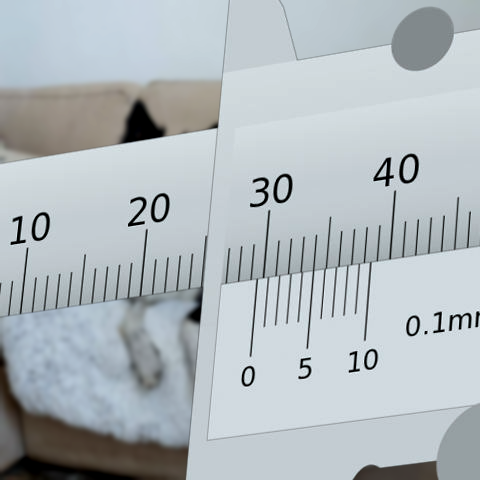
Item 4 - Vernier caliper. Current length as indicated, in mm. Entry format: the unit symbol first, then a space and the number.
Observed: mm 29.5
